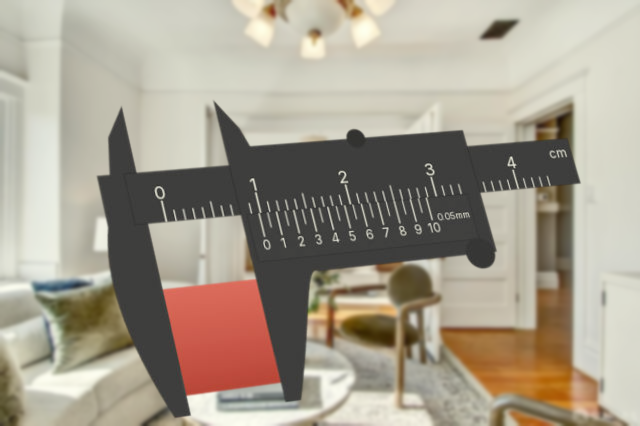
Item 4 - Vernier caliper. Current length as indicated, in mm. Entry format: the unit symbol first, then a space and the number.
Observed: mm 9.8
